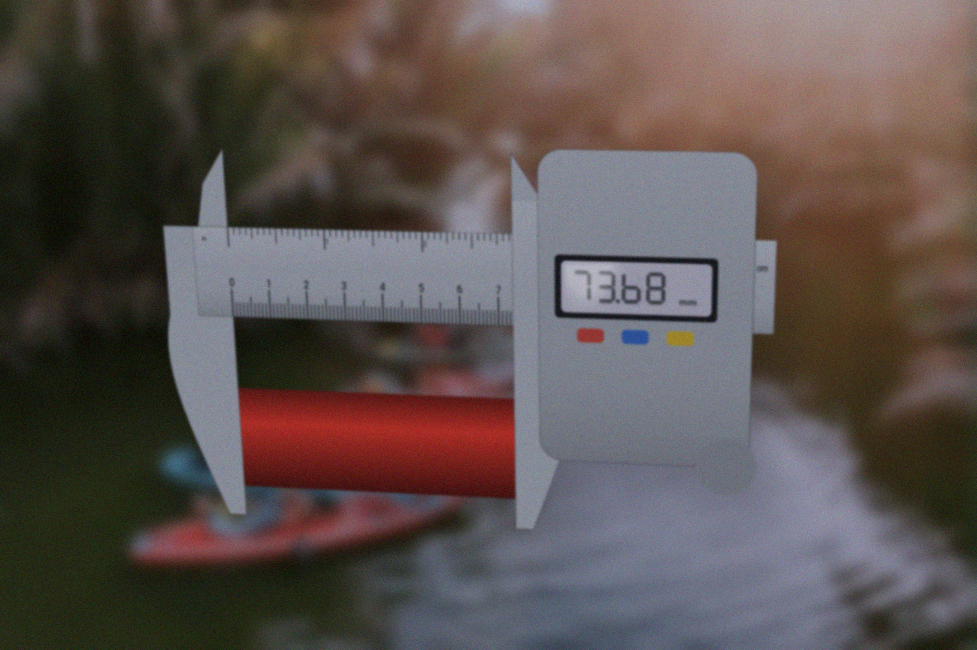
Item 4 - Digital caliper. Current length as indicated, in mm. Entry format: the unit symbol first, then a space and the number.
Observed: mm 73.68
